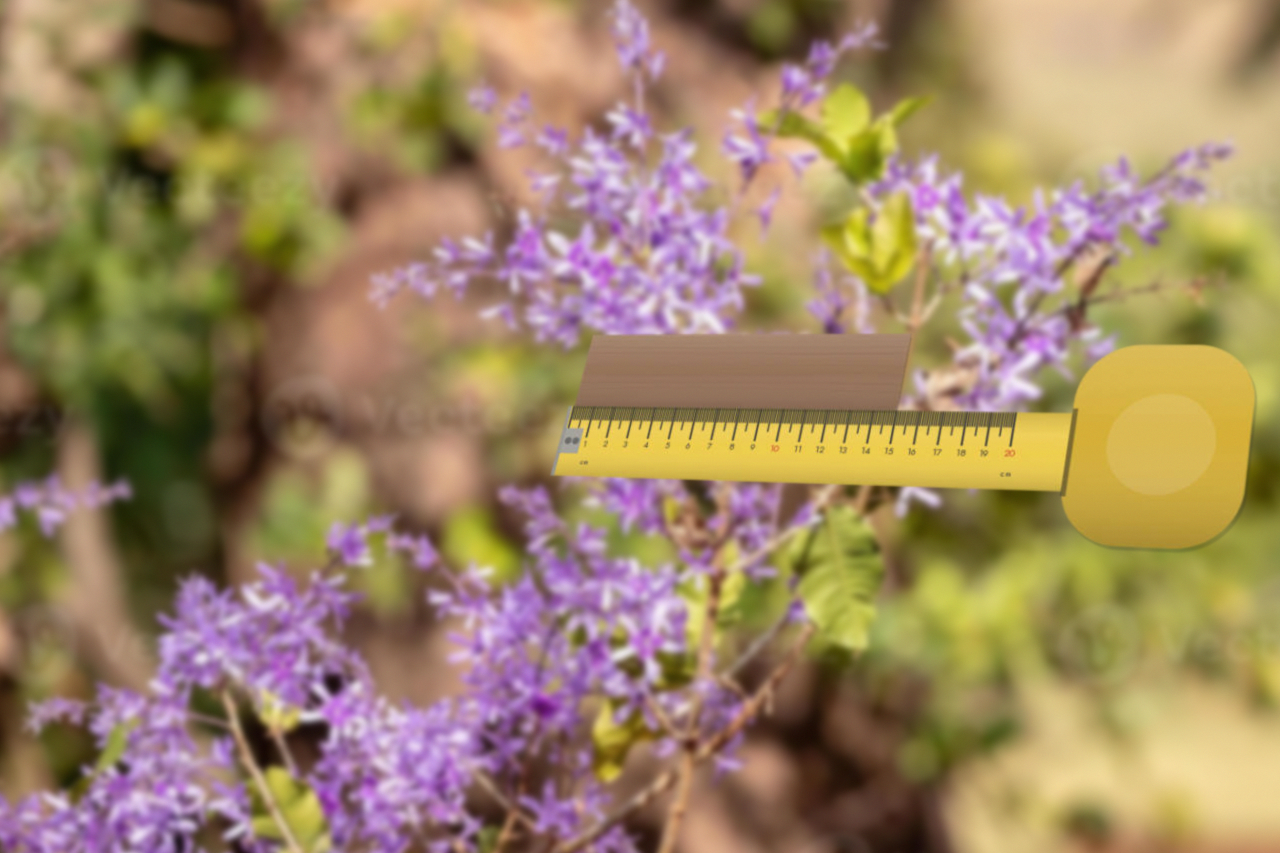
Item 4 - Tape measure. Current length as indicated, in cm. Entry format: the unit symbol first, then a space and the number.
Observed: cm 15
